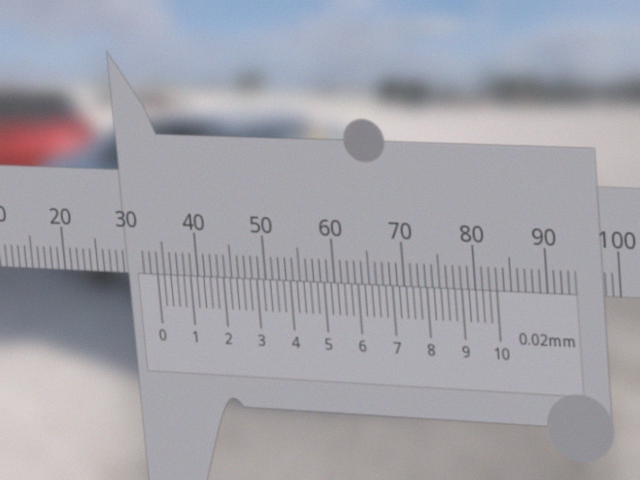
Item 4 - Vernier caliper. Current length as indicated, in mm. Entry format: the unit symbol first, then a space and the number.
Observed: mm 34.0
